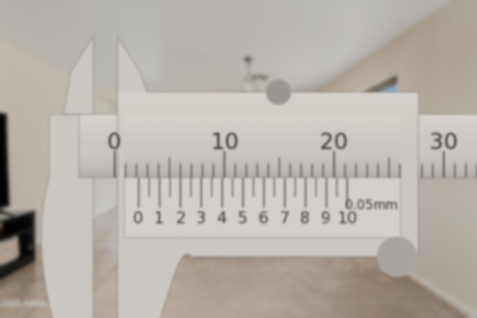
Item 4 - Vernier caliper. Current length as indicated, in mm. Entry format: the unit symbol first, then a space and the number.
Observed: mm 2.2
